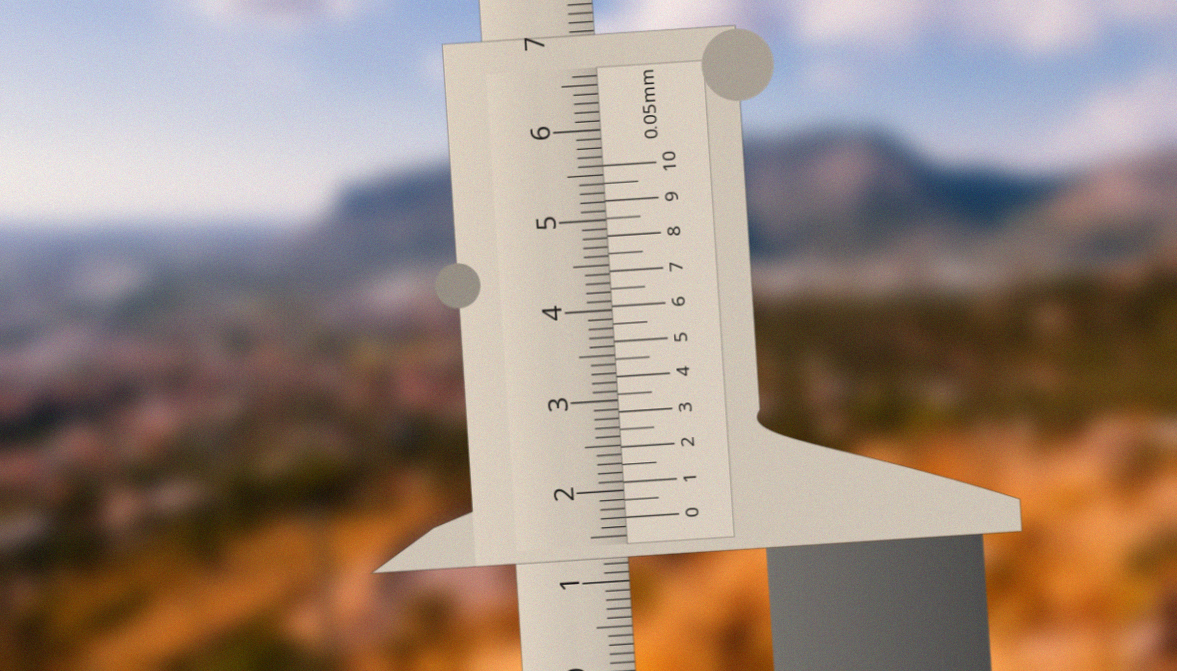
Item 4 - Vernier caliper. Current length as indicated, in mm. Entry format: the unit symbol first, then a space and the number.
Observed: mm 17.0
